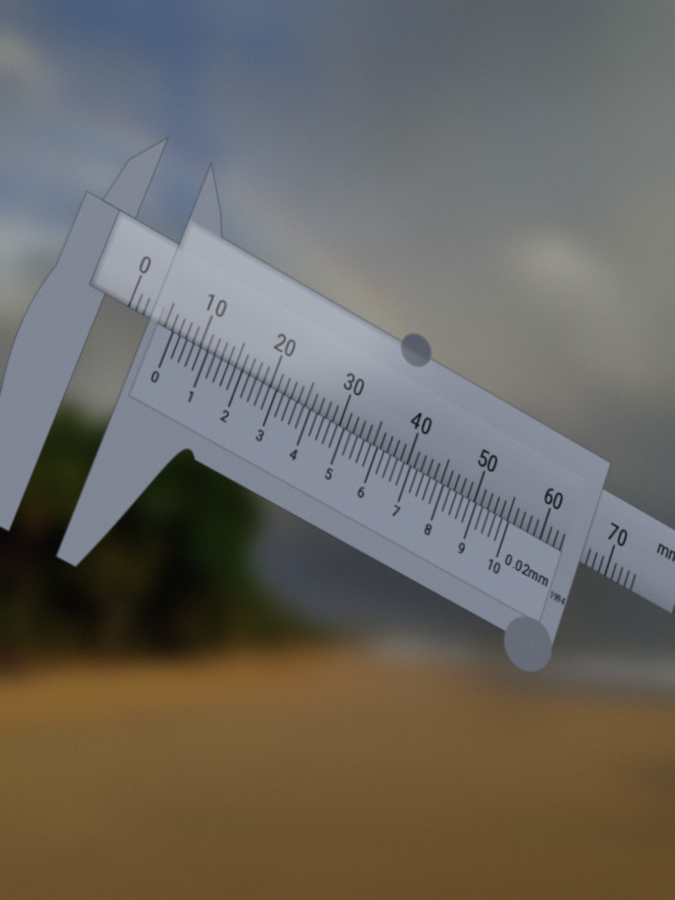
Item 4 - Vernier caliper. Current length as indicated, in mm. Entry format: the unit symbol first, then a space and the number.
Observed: mm 6.2
